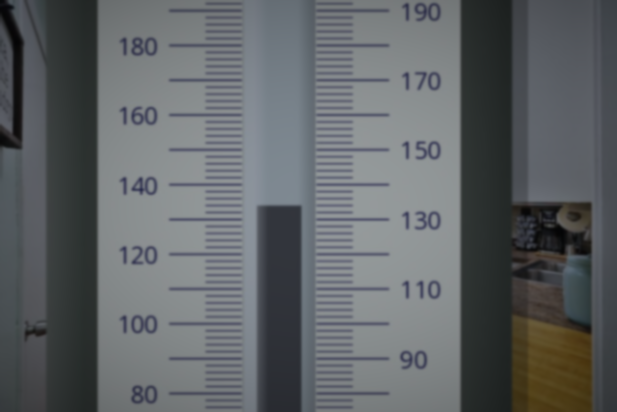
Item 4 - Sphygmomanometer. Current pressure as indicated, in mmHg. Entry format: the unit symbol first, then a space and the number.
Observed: mmHg 134
